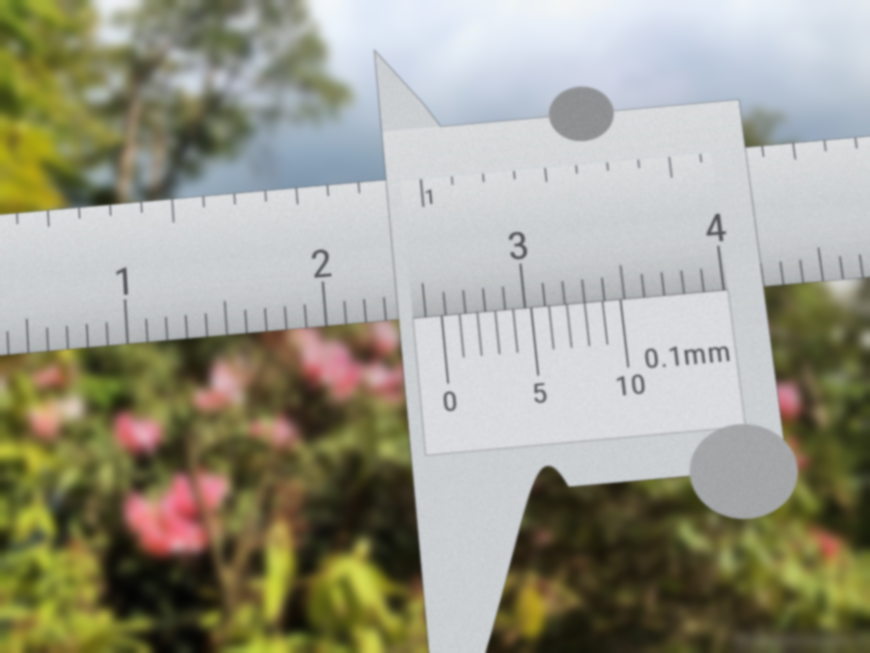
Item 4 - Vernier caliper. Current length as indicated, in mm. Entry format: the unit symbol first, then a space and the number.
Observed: mm 25.8
